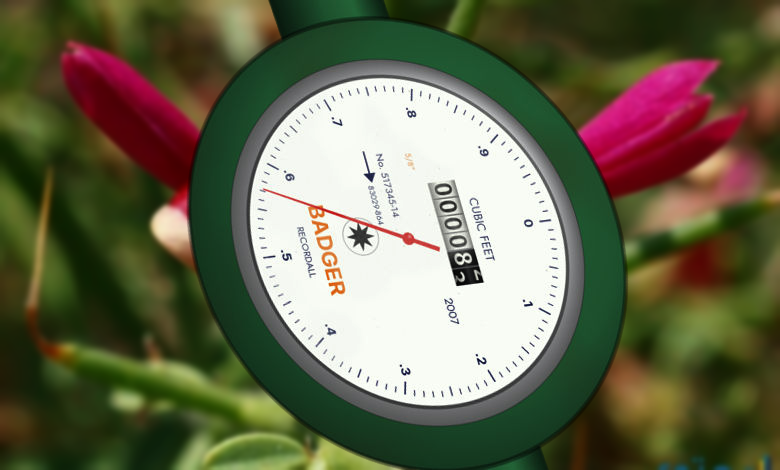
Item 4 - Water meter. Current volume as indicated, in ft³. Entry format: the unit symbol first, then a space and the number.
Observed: ft³ 82.57
